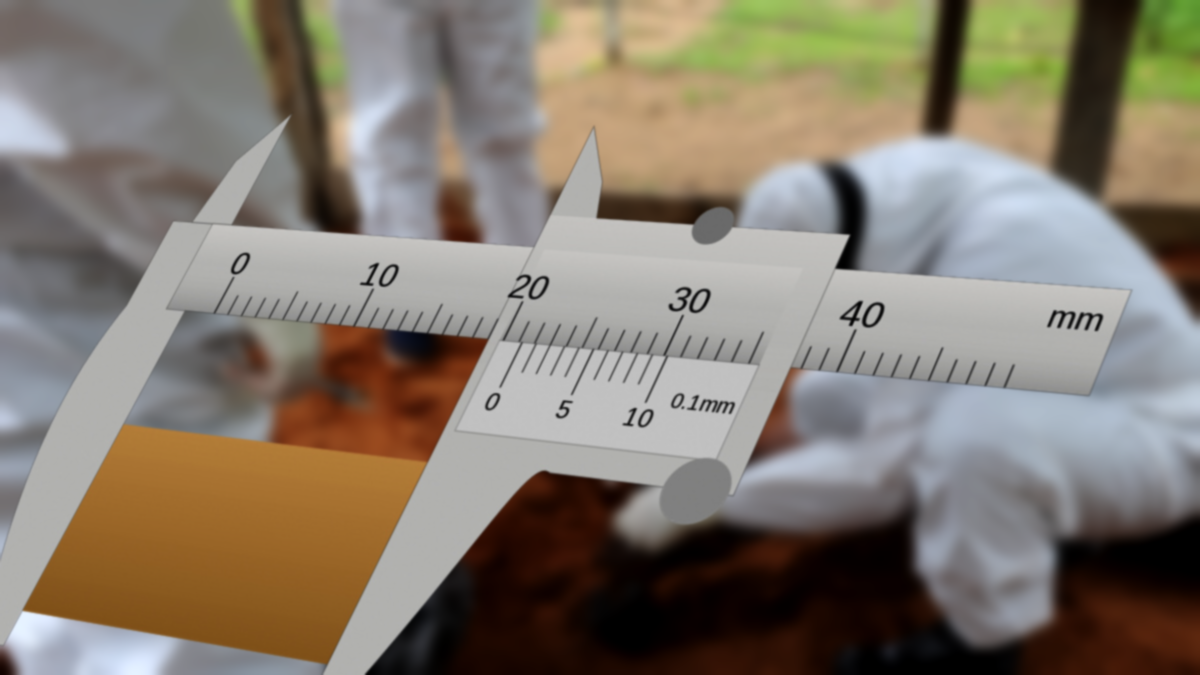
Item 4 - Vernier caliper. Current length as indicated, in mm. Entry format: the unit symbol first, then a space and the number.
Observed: mm 21.2
